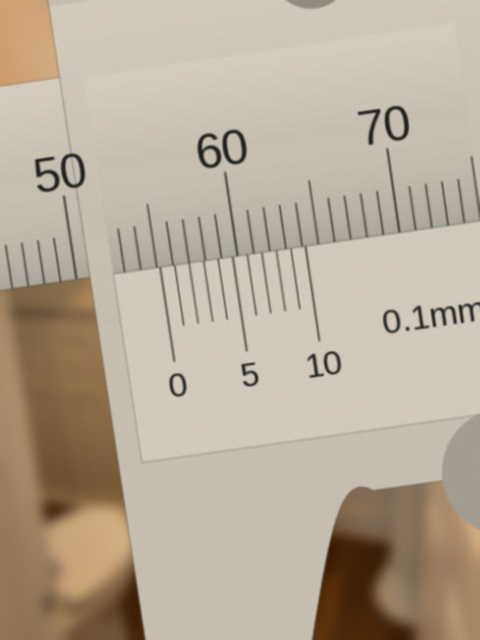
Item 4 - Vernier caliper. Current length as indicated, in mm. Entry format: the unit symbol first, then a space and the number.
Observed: mm 55.2
